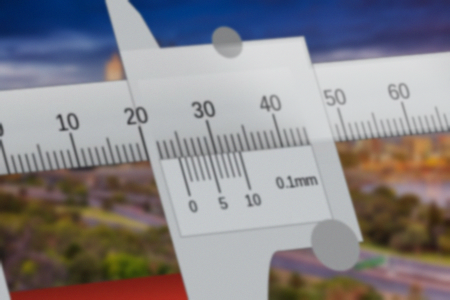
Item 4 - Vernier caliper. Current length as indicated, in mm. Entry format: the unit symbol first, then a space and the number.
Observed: mm 24.5
